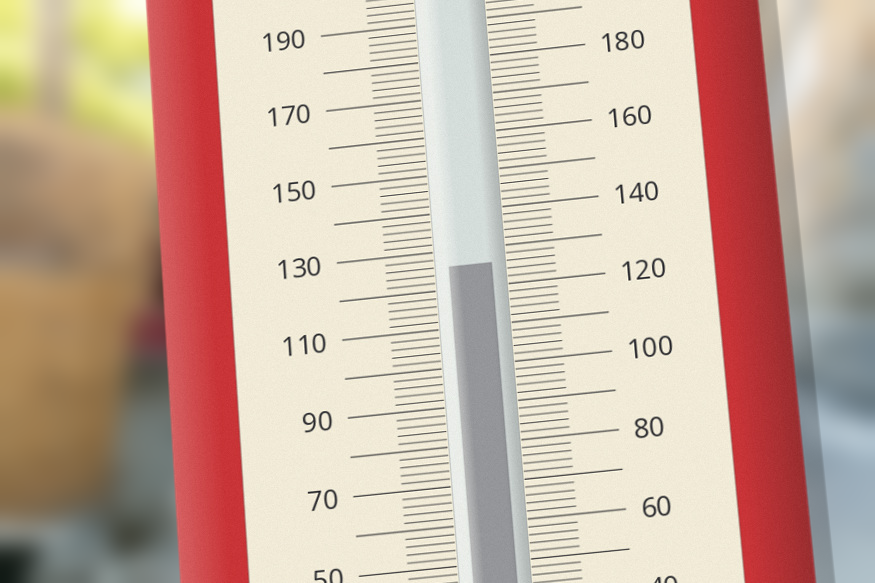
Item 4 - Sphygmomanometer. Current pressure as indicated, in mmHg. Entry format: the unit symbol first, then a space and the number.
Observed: mmHg 126
